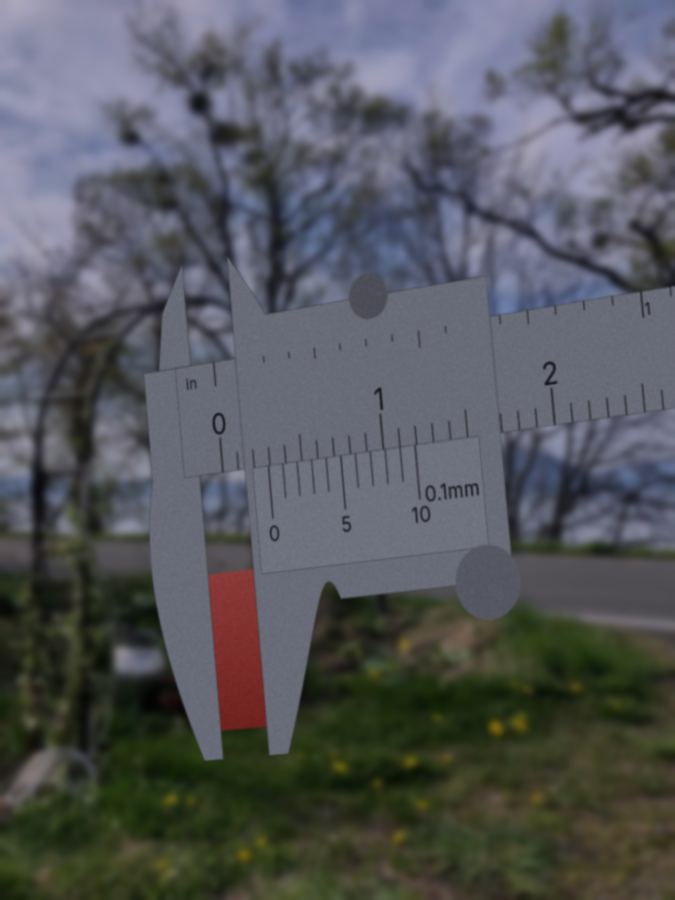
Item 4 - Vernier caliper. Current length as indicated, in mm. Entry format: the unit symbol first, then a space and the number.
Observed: mm 2.9
